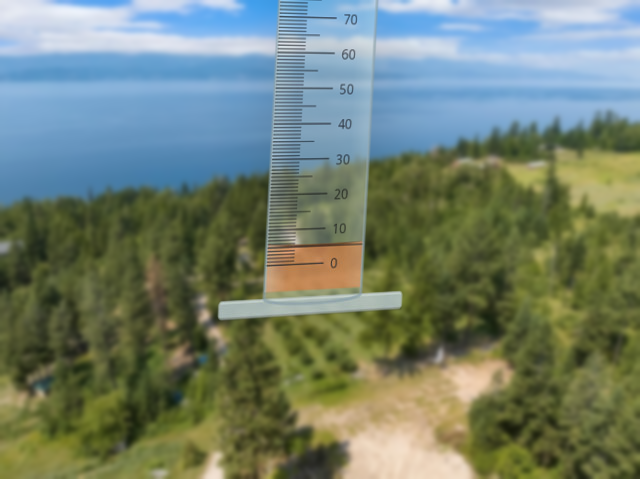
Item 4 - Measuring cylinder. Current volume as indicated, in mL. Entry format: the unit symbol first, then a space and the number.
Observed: mL 5
